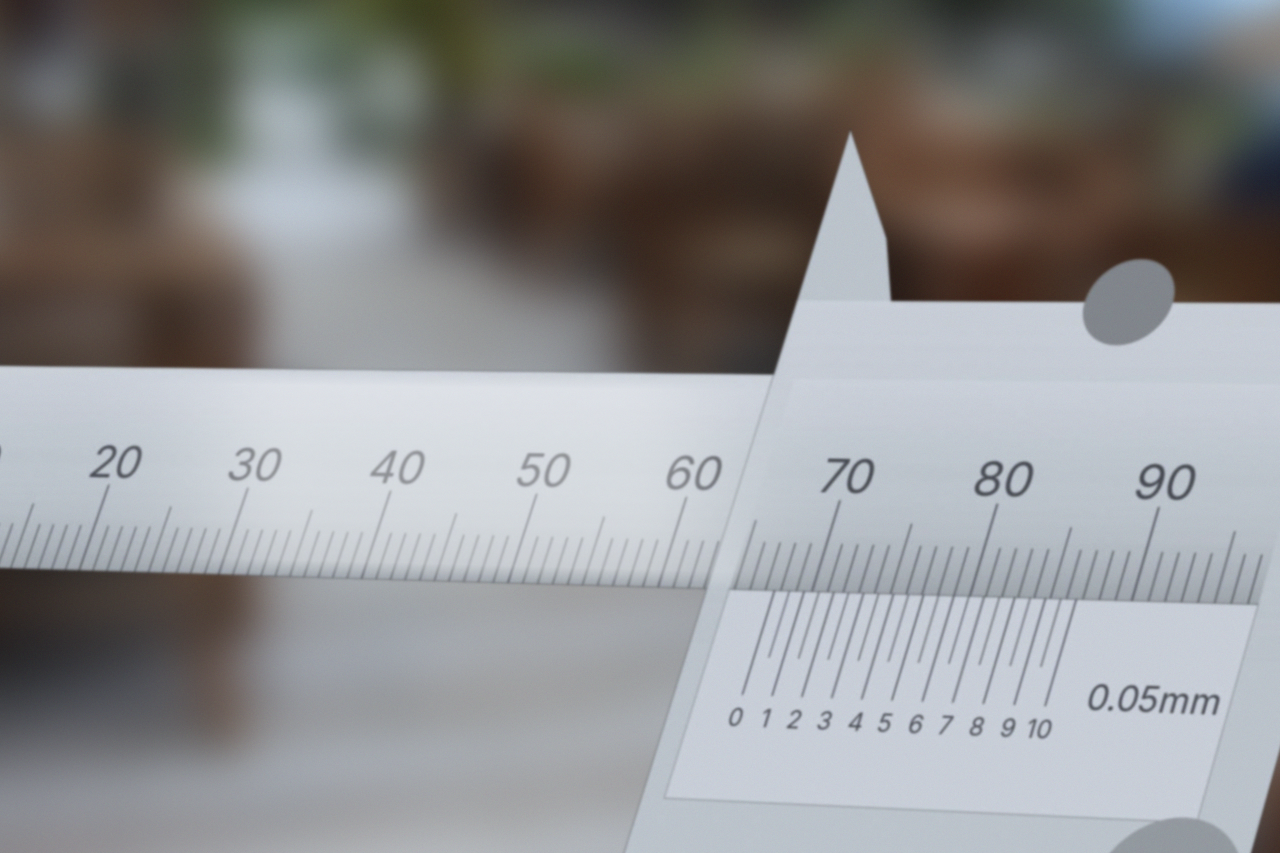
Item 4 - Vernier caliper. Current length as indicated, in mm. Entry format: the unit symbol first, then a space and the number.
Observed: mm 67.6
